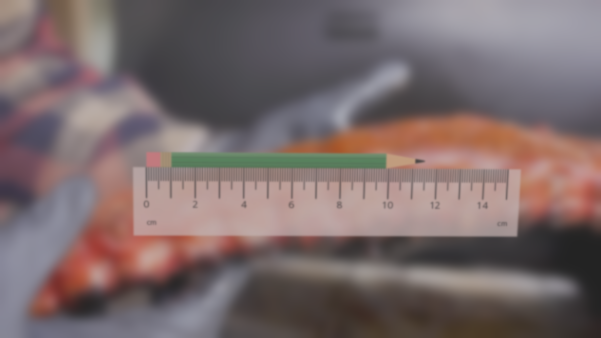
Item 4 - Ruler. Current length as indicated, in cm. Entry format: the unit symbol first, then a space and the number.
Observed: cm 11.5
